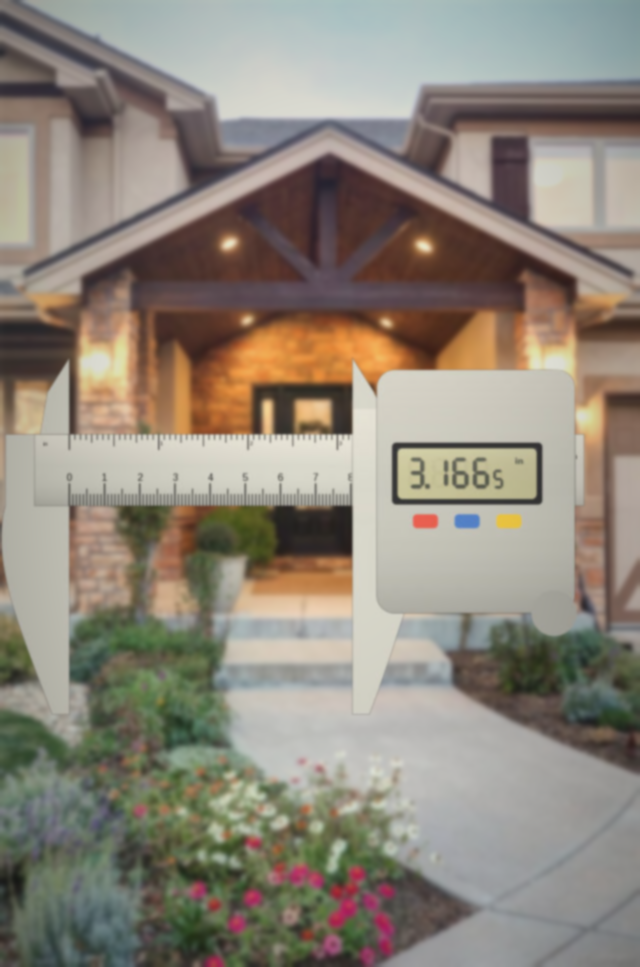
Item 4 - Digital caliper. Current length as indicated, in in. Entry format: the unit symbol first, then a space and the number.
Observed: in 3.1665
